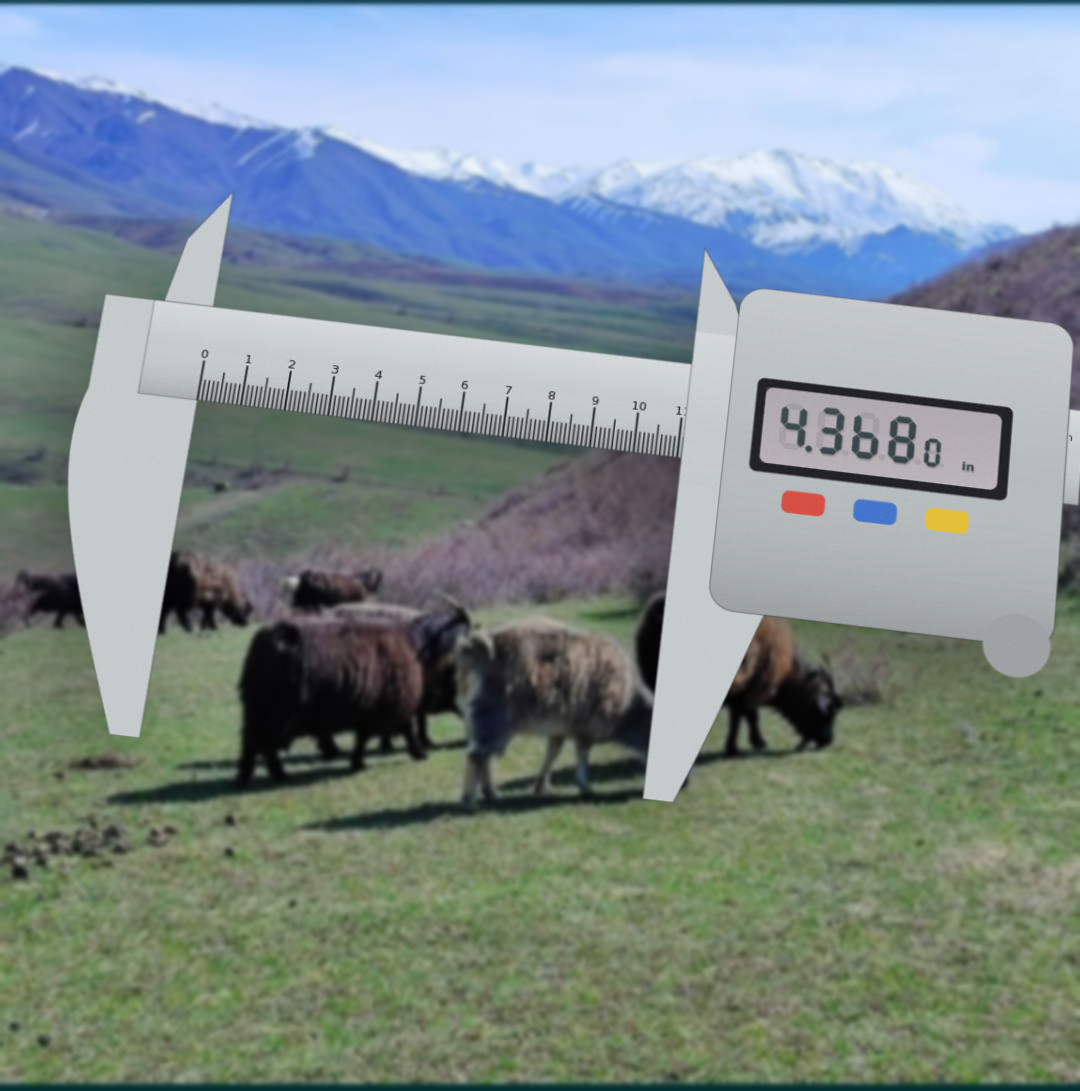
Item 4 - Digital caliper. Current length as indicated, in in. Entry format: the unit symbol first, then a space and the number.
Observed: in 4.3680
